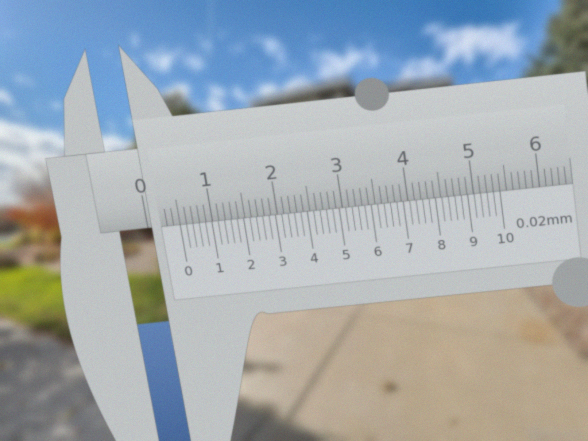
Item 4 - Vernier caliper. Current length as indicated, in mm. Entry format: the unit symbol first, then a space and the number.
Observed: mm 5.0
